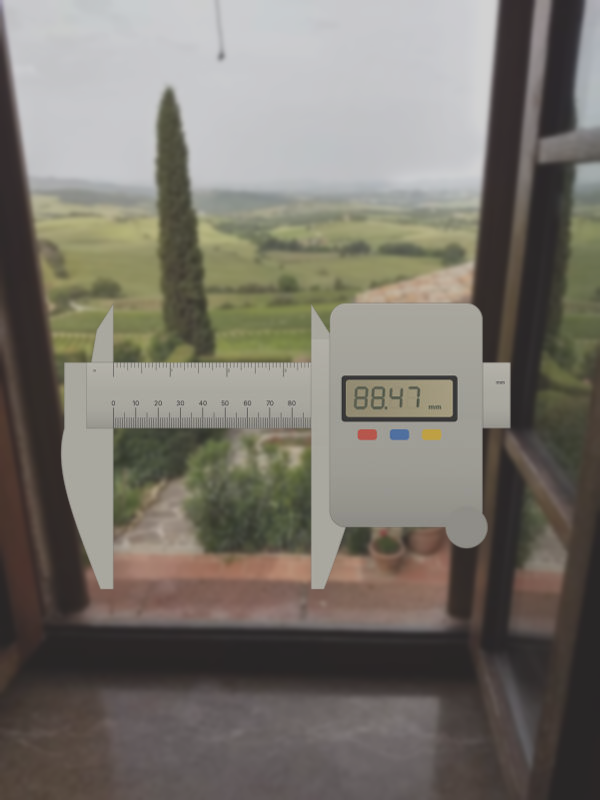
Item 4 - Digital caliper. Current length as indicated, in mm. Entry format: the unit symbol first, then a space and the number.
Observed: mm 88.47
